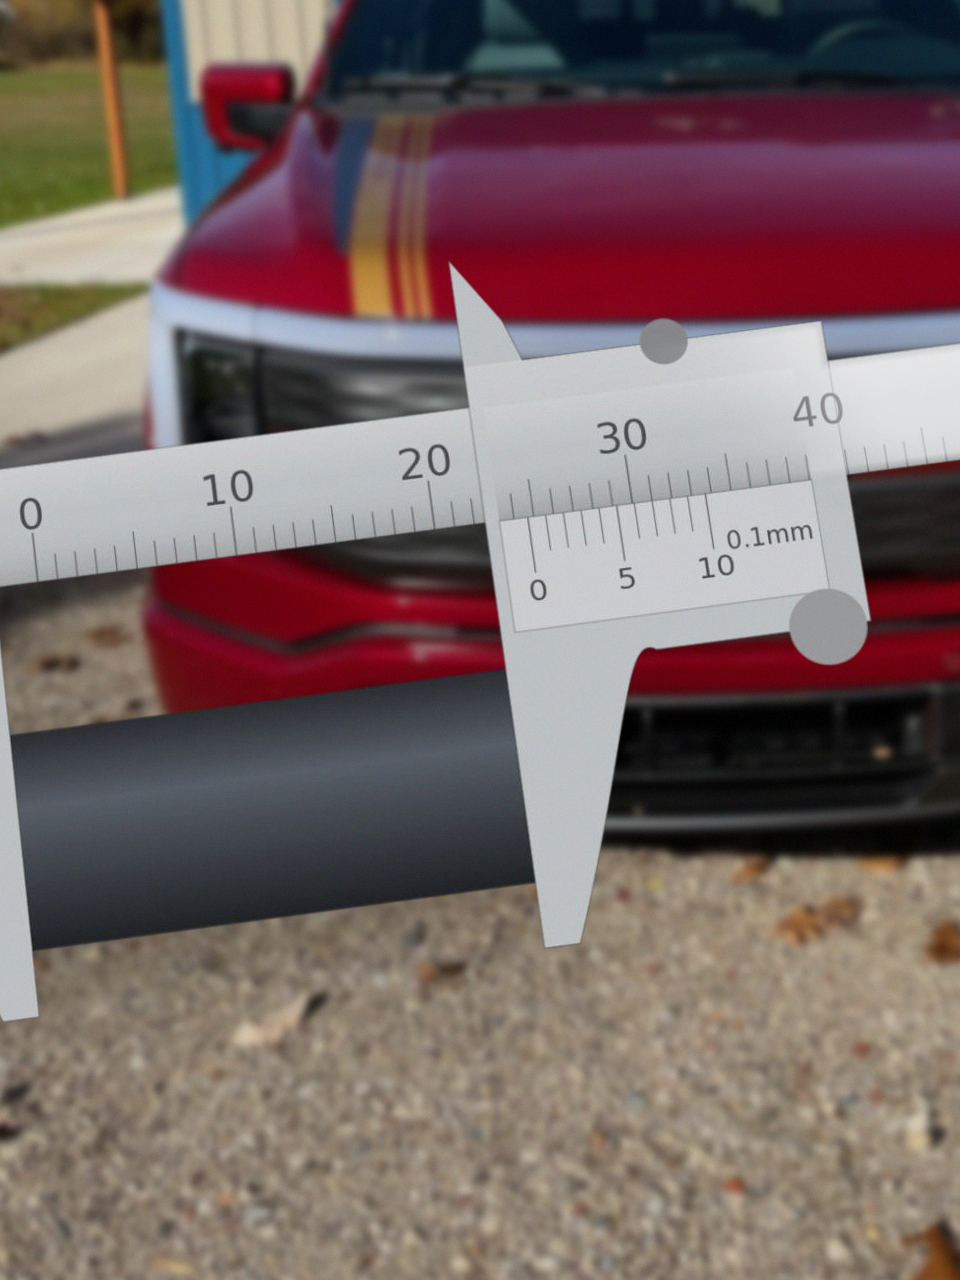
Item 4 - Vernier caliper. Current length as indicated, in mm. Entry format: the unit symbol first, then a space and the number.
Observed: mm 24.7
